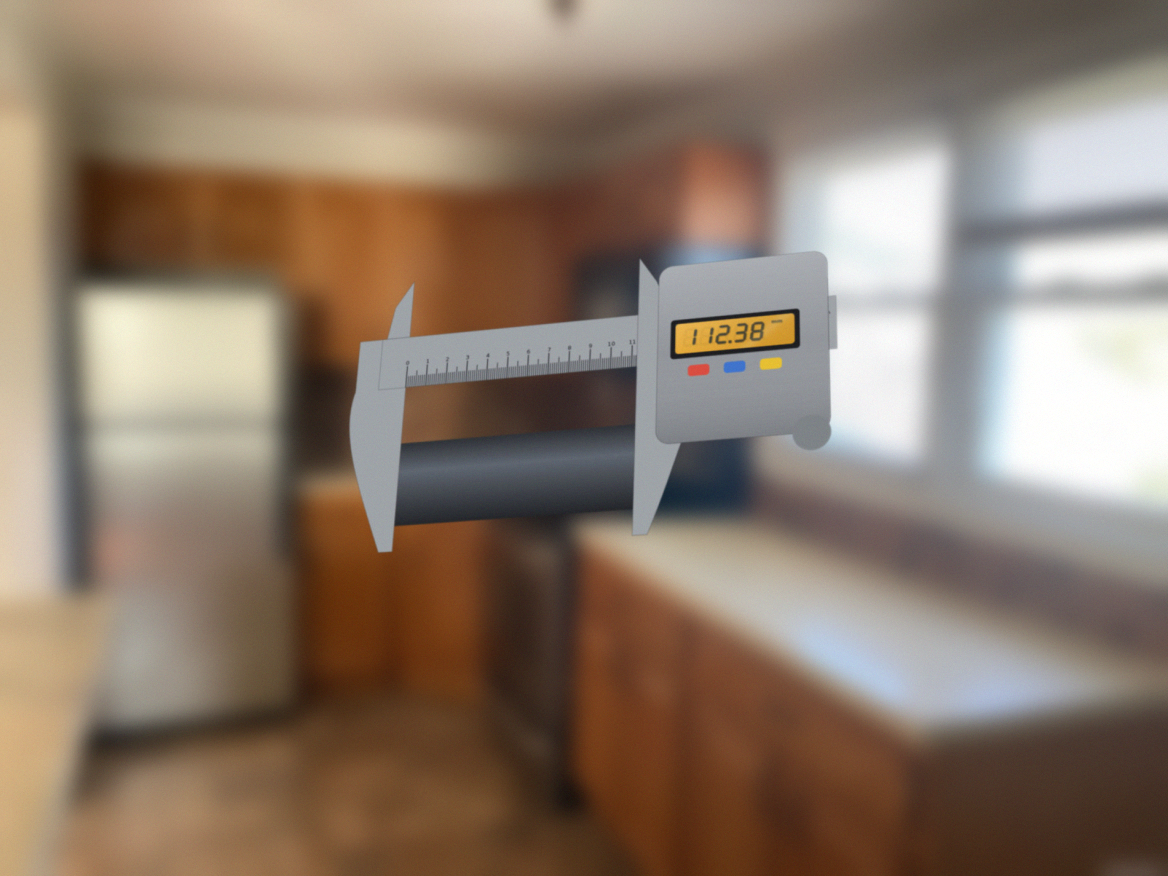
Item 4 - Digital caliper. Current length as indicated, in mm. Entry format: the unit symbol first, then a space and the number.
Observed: mm 112.38
